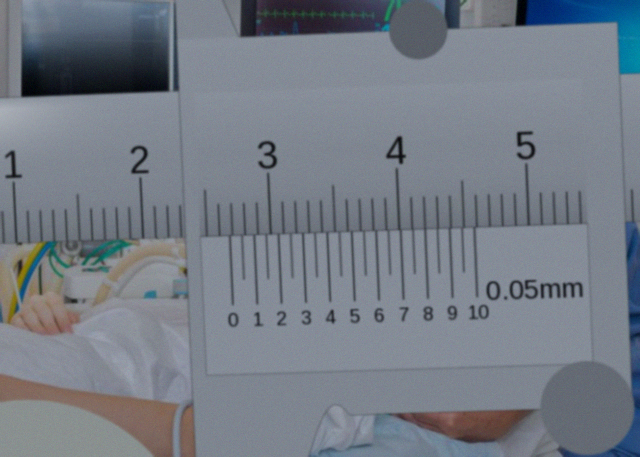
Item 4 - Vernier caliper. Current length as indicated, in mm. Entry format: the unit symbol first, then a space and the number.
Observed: mm 26.8
